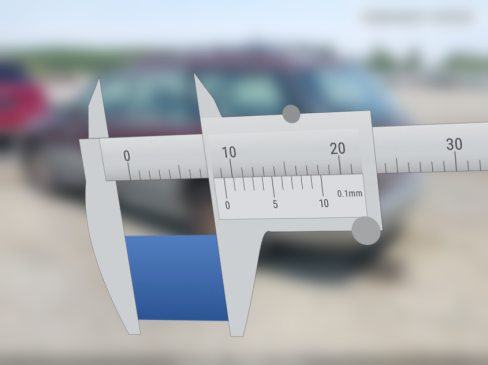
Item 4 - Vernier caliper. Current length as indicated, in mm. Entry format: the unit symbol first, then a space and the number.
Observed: mm 9.2
